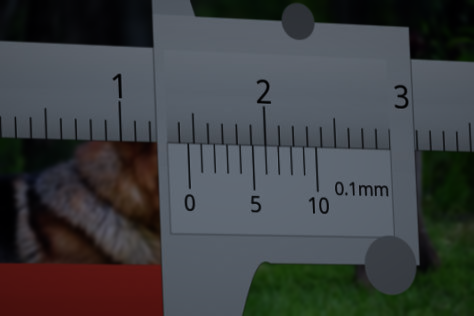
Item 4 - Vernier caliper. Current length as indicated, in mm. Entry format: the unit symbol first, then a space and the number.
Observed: mm 14.6
